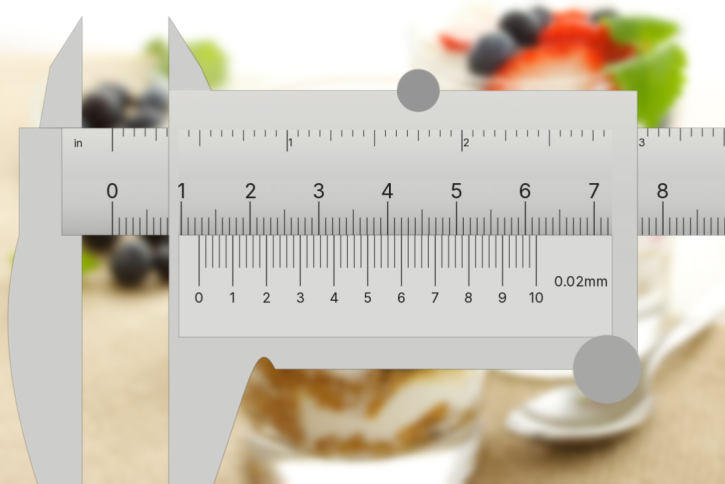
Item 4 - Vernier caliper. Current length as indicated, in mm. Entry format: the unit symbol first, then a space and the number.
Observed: mm 12.6
